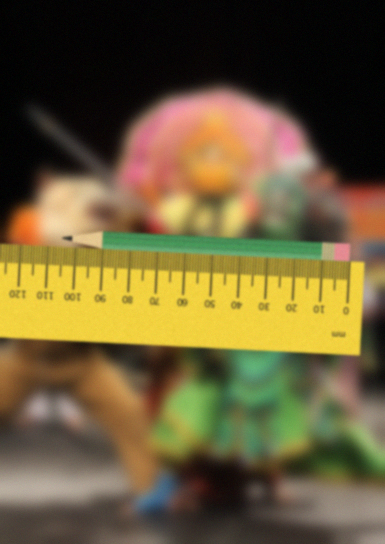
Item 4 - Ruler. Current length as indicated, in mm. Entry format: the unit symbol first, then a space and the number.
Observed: mm 105
